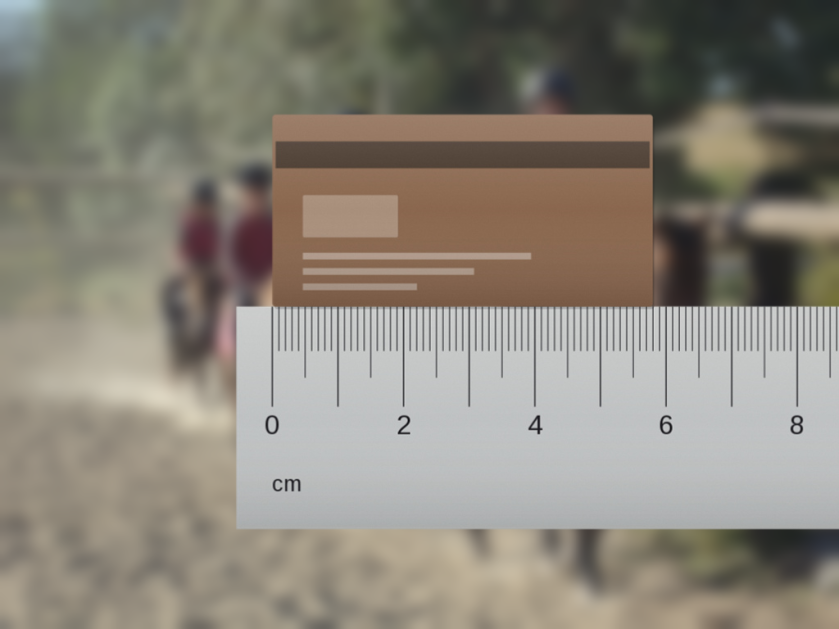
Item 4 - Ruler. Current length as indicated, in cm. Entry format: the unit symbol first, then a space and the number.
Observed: cm 5.8
